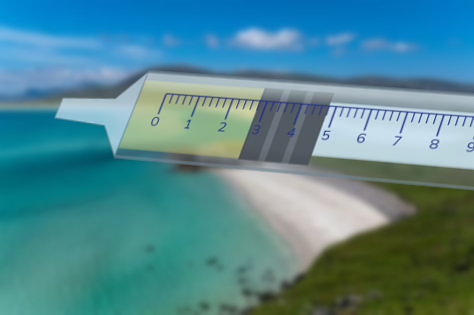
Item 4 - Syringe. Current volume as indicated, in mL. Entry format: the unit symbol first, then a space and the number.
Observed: mL 2.8
